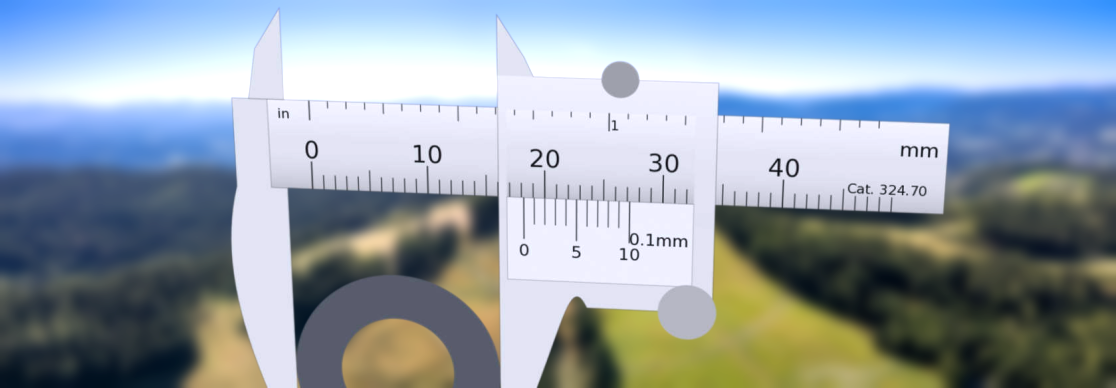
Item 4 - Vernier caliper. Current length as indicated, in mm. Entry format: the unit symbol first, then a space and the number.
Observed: mm 18.2
